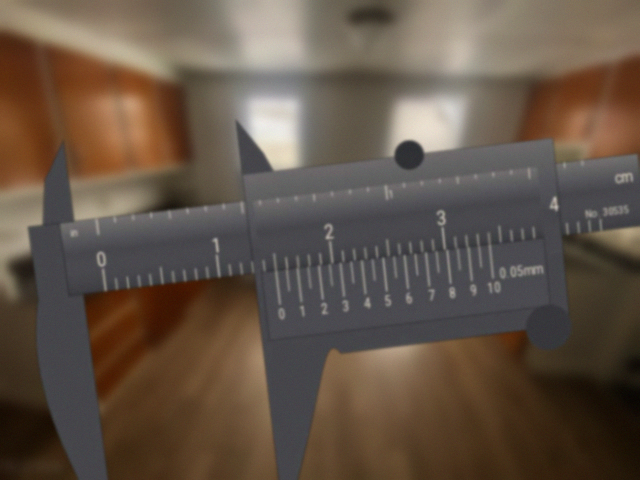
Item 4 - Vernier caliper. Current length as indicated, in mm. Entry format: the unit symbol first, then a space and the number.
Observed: mm 15.0
